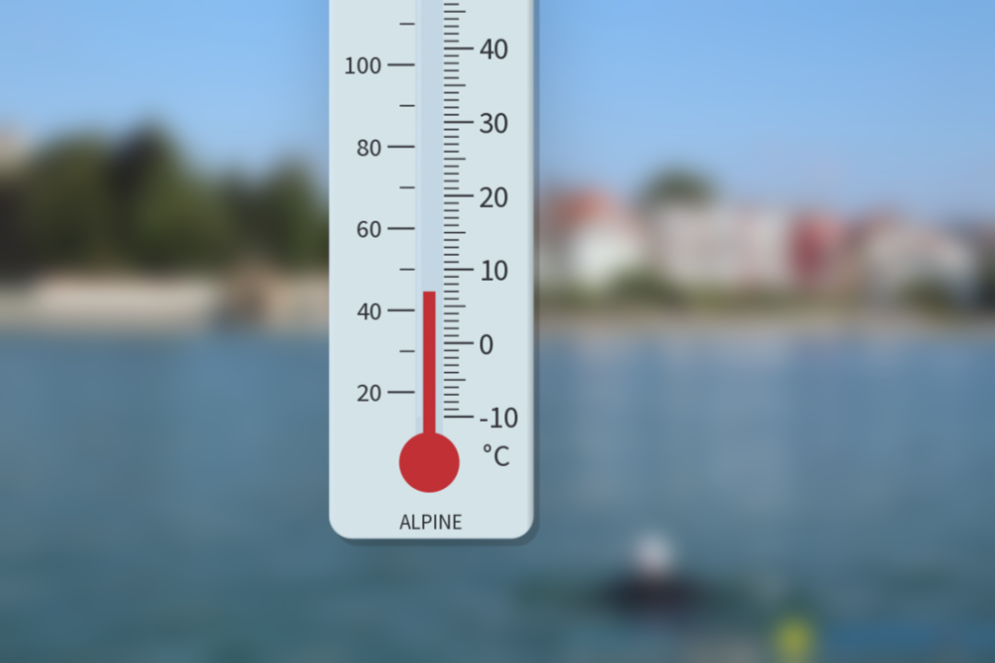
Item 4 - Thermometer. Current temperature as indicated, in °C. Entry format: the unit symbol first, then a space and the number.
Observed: °C 7
